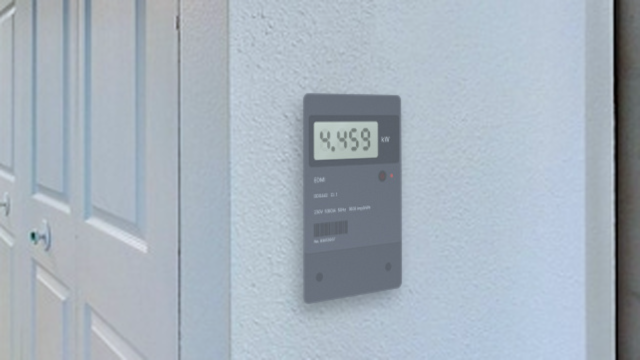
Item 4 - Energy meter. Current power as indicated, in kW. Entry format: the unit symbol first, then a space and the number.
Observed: kW 4.459
